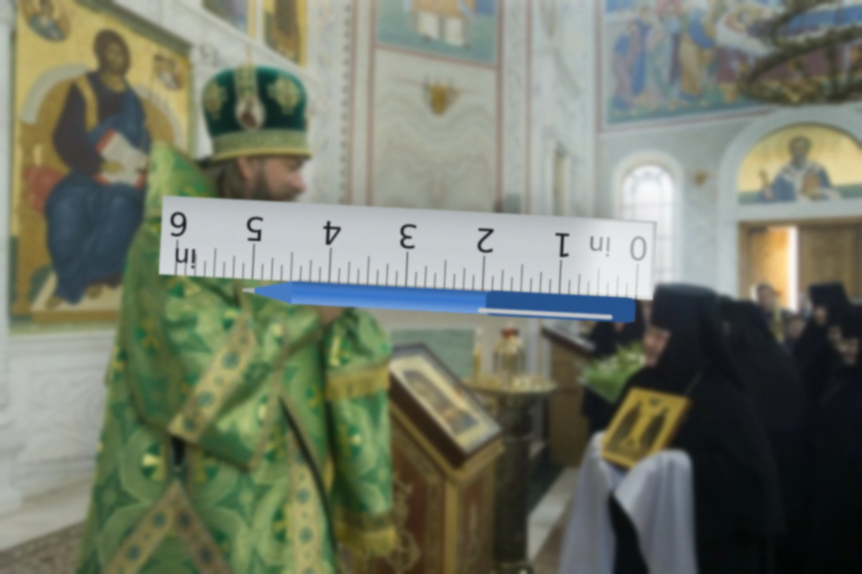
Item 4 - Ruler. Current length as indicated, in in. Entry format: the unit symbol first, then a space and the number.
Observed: in 5.125
